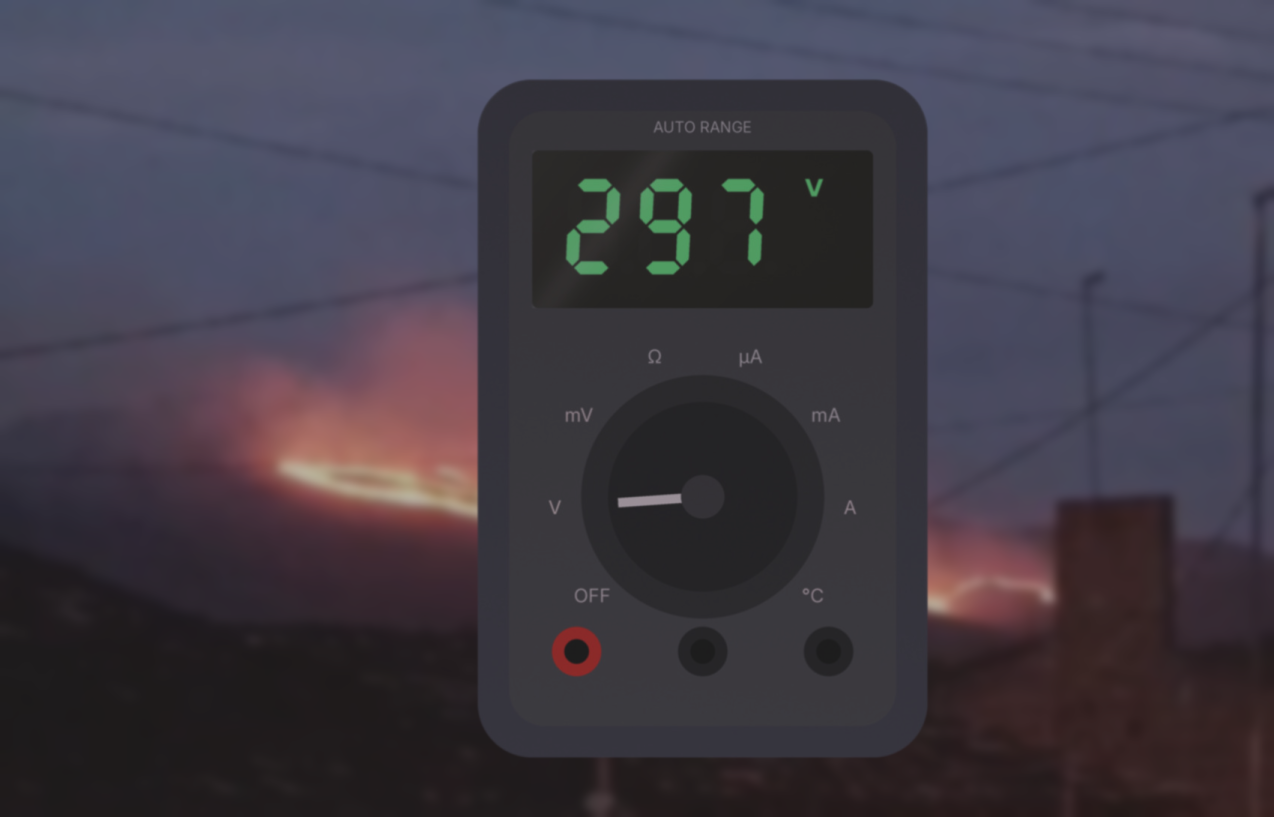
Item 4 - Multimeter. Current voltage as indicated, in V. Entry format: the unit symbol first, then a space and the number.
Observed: V 297
